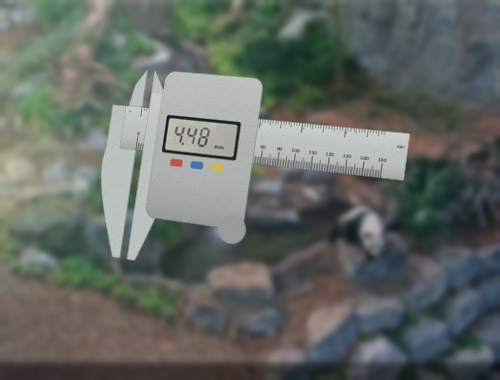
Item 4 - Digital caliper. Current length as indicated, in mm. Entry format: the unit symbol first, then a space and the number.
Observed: mm 4.48
